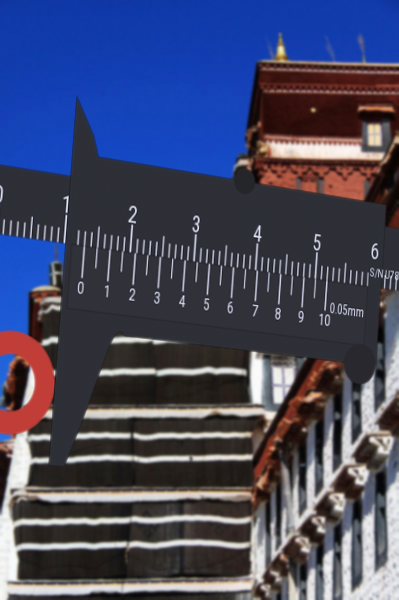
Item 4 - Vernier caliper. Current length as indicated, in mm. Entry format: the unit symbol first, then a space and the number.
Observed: mm 13.0
